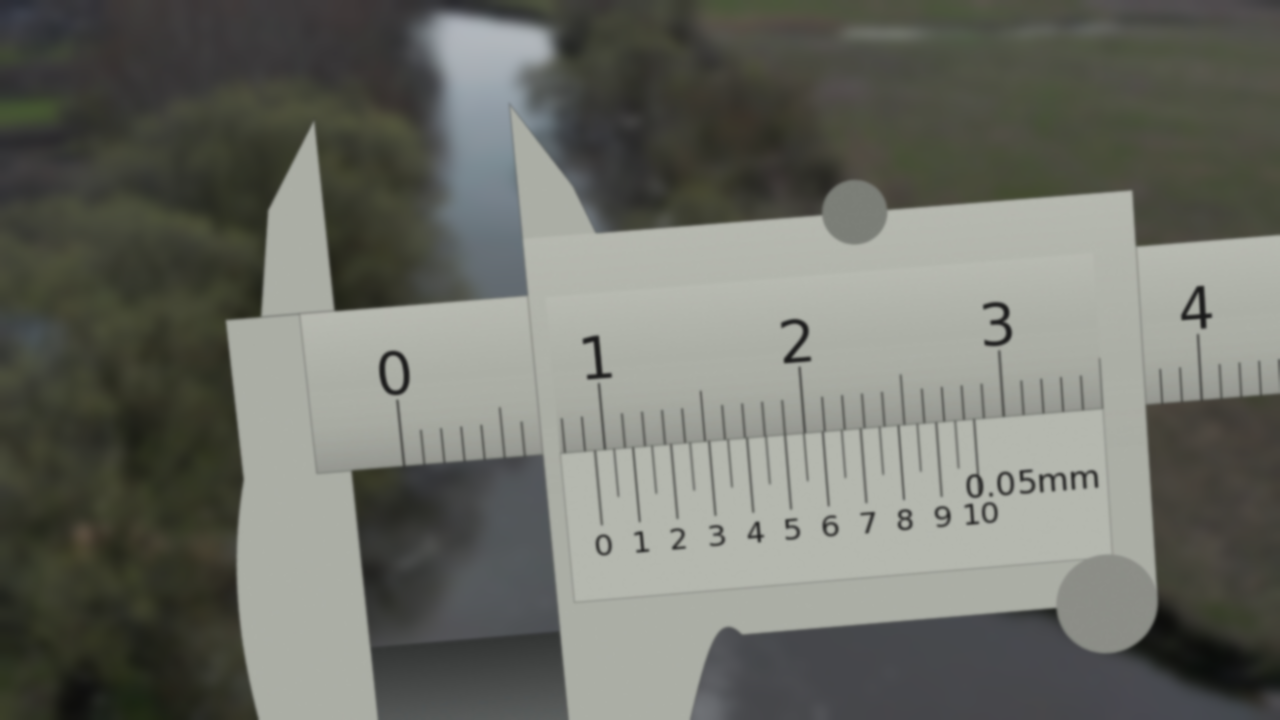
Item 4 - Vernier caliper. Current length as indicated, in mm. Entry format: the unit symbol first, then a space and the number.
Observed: mm 9.5
